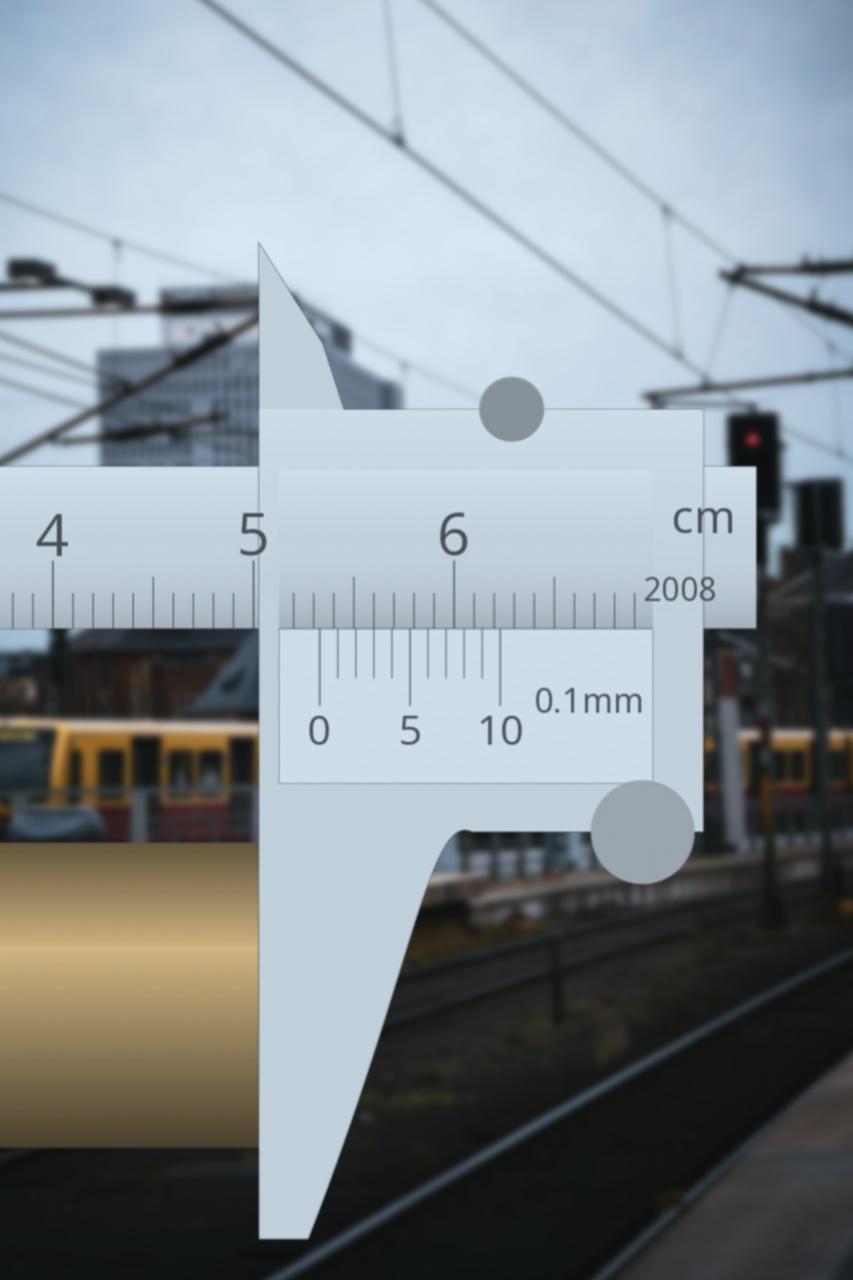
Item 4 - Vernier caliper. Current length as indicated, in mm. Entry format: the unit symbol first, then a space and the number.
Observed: mm 53.3
